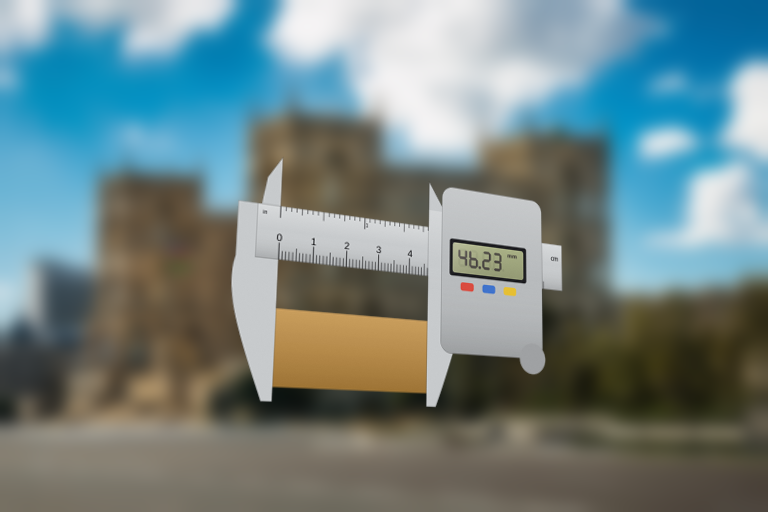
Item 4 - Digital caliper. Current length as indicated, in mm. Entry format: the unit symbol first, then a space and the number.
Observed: mm 46.23
